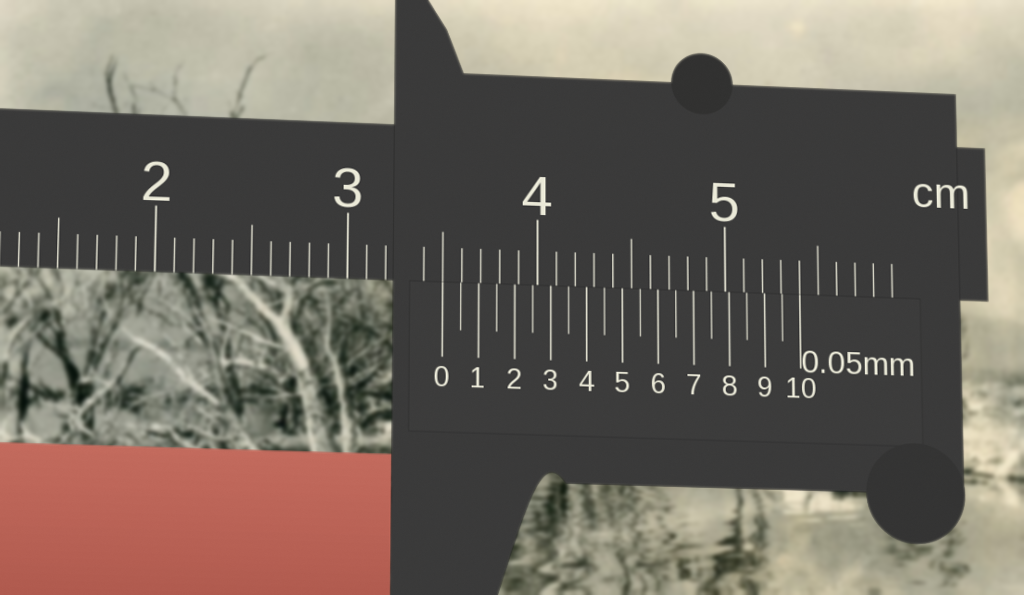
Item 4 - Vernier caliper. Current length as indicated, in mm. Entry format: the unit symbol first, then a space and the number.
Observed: mm 35.0
